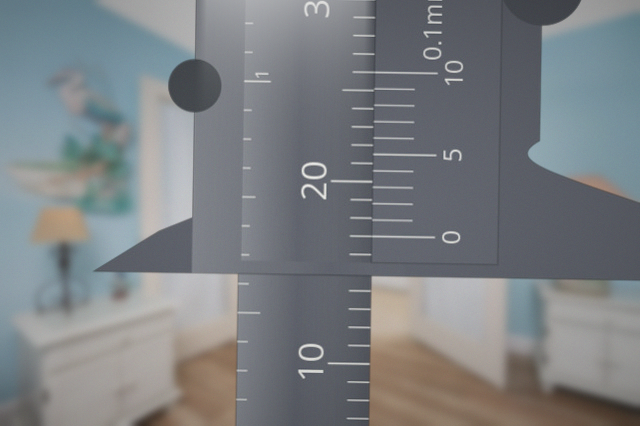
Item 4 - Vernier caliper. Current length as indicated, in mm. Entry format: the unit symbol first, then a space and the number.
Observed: mm 17.0
